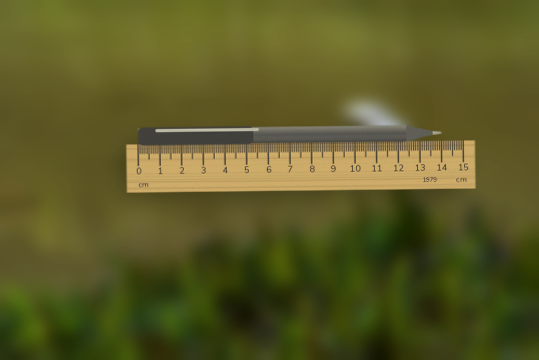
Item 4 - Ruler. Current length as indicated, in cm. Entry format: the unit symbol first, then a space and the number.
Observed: cm 14
